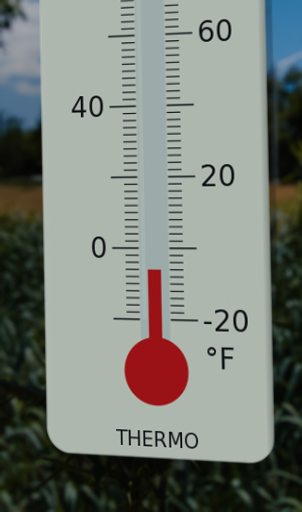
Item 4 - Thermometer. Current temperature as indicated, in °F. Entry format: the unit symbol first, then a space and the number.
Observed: °F -6
